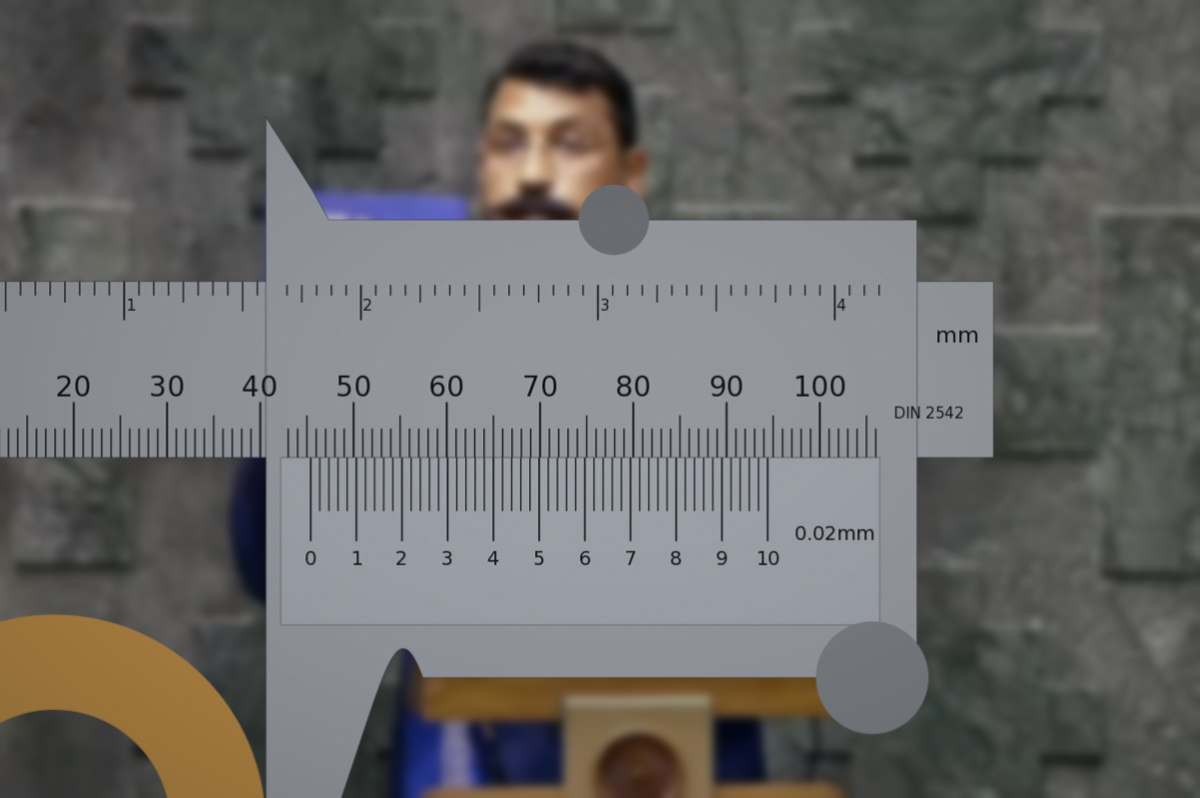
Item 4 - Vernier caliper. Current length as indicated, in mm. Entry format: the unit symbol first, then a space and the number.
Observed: mm 45.4
